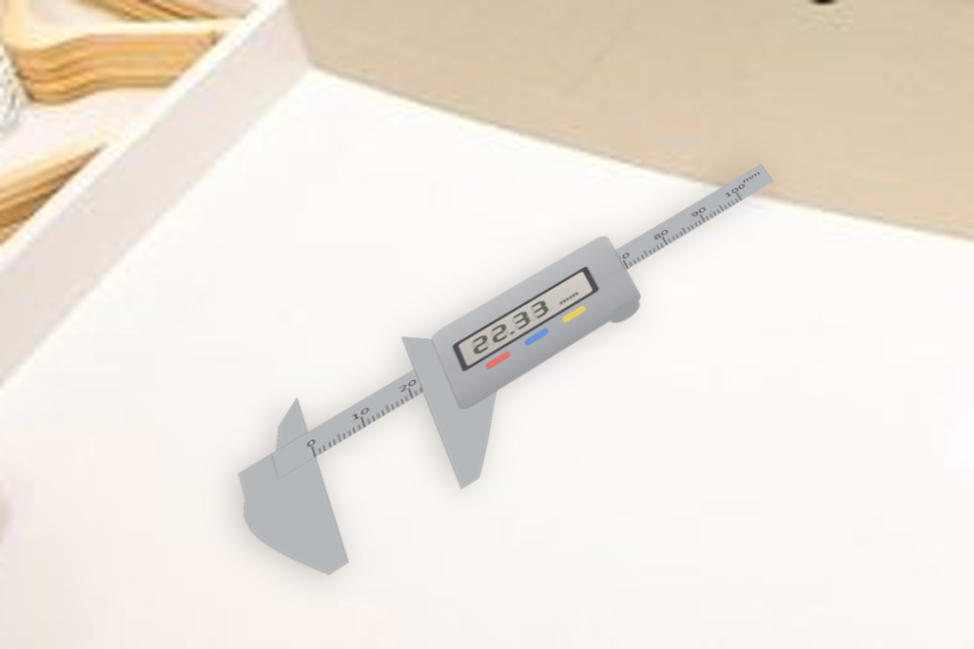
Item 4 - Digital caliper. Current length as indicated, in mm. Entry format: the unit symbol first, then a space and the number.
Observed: mm 22.33
